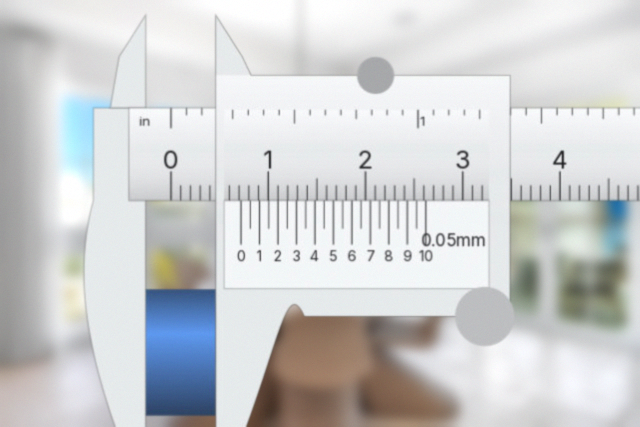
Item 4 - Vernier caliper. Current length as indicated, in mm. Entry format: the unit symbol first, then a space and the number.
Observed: mm 7.2
